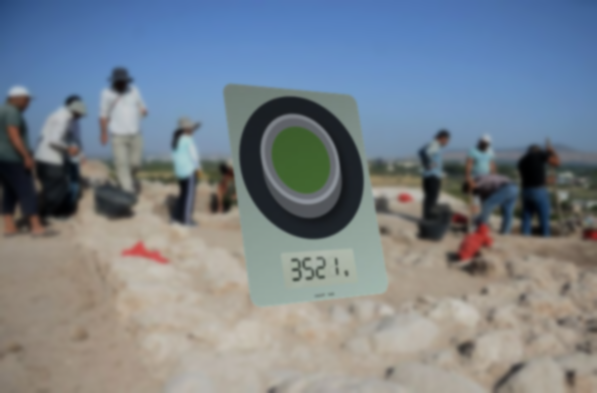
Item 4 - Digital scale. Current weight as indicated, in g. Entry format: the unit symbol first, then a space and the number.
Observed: g 3521
